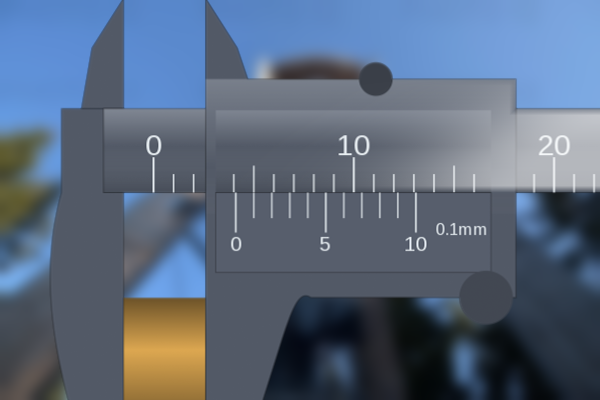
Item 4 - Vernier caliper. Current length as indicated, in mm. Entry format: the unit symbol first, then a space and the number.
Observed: mm 4.1
